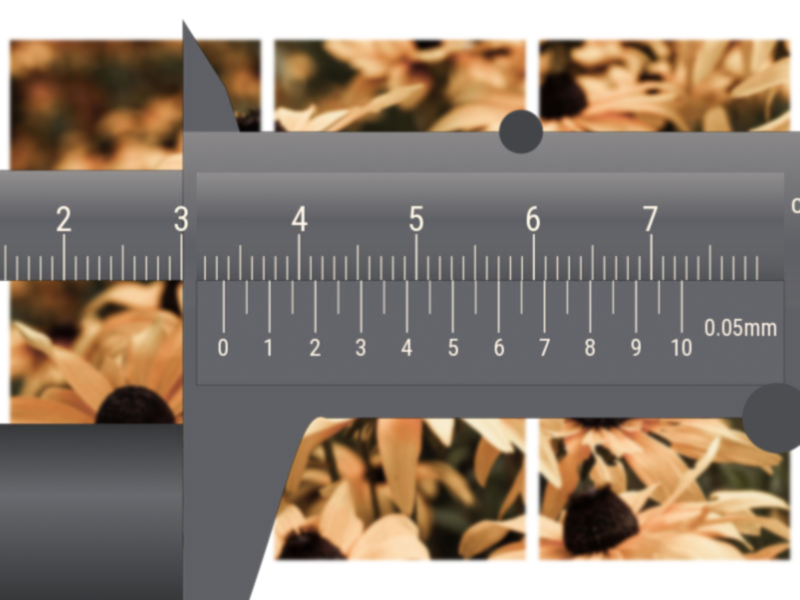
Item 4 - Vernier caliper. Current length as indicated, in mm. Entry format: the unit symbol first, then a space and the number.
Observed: mm 33.6
